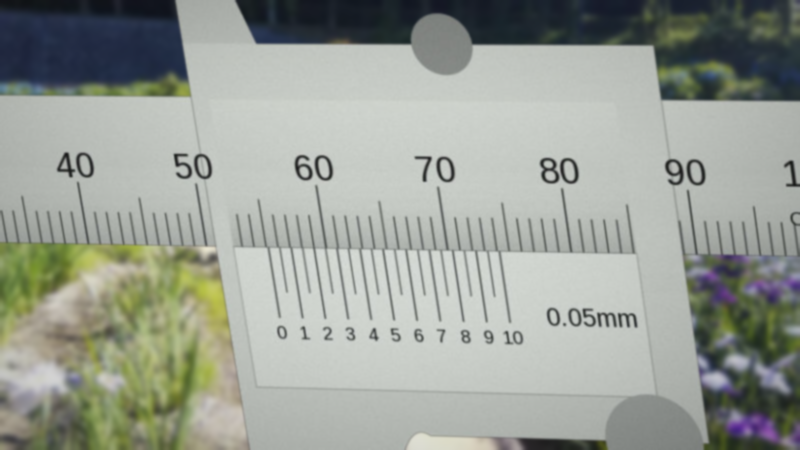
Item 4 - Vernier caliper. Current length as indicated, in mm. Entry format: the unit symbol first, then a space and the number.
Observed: mm 55.2
